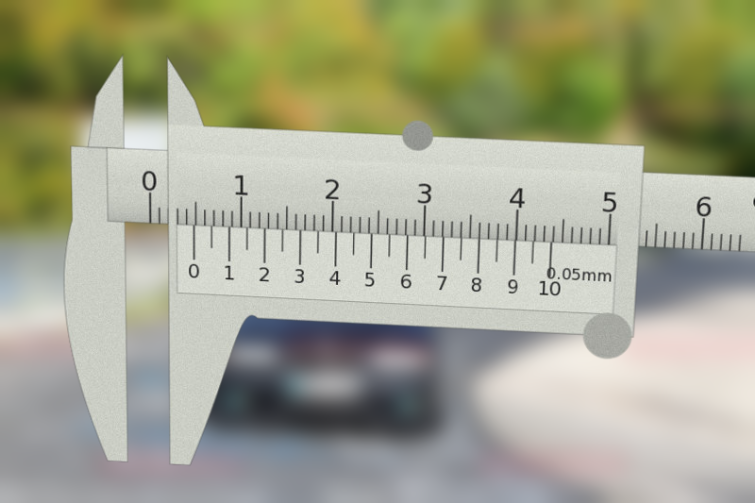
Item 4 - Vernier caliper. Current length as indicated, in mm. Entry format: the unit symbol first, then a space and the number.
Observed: mm 4.8
